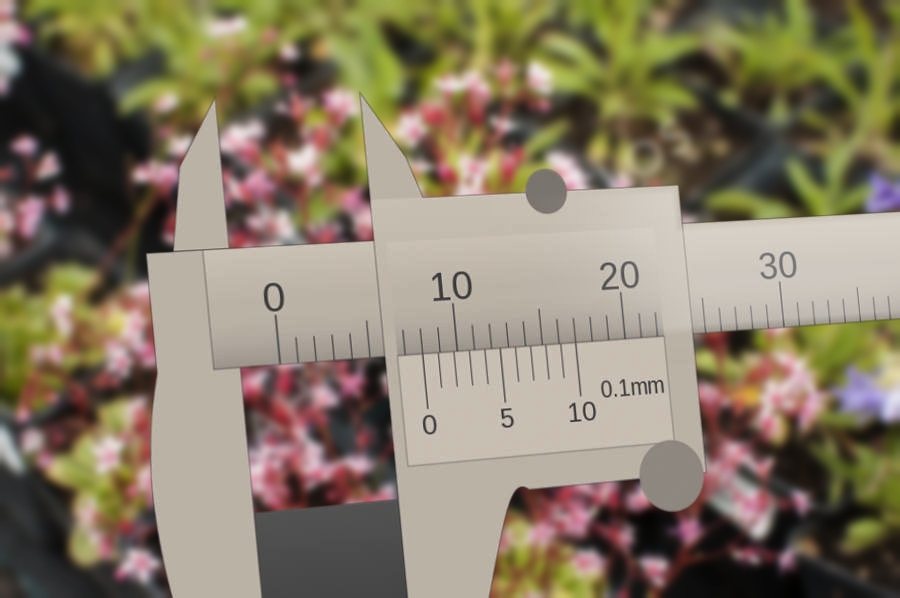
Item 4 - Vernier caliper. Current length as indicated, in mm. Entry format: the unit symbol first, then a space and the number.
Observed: mm 8.0
